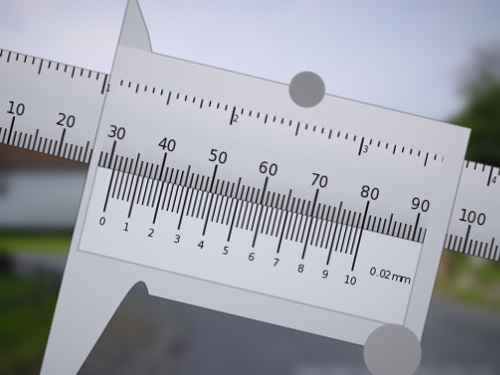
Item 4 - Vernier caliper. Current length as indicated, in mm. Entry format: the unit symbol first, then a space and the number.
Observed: mm 31.0
